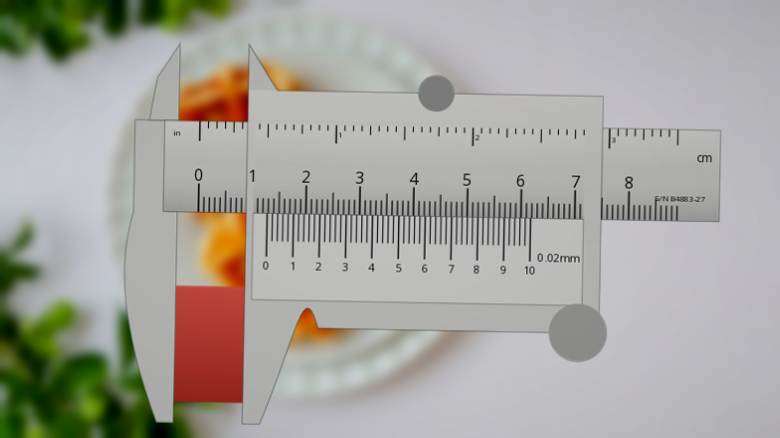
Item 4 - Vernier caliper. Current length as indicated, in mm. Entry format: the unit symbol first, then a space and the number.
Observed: mm 12.8
